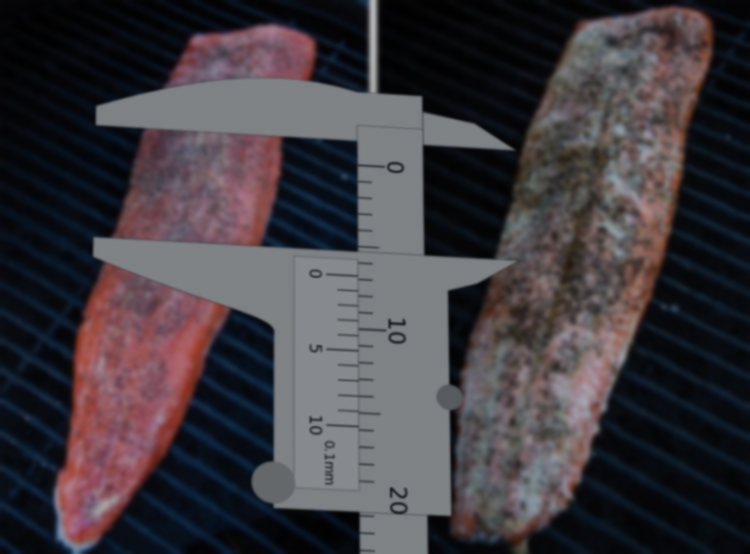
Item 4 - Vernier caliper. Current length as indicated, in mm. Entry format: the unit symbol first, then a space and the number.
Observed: mm 6.8
